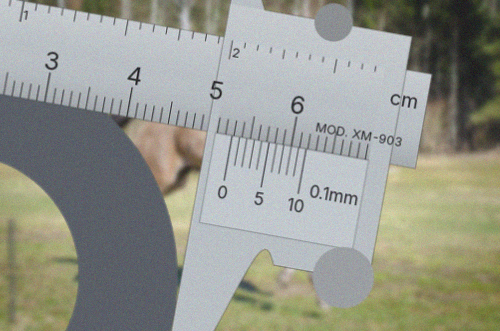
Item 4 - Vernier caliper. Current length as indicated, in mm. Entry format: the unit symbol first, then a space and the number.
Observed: mm 52.8
